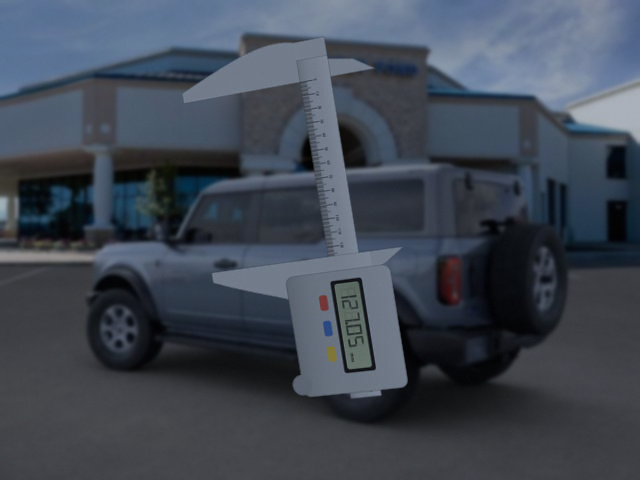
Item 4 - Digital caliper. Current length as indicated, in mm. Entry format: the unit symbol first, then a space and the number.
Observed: mm 127.05
